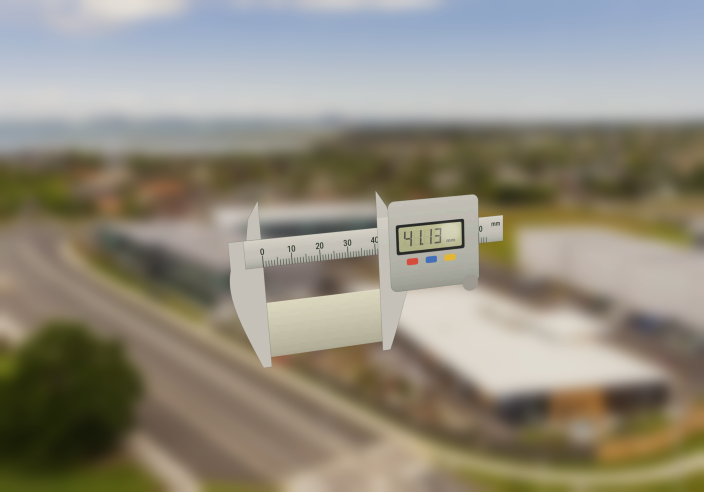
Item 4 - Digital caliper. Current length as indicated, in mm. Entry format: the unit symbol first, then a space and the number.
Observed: mm 41.13
